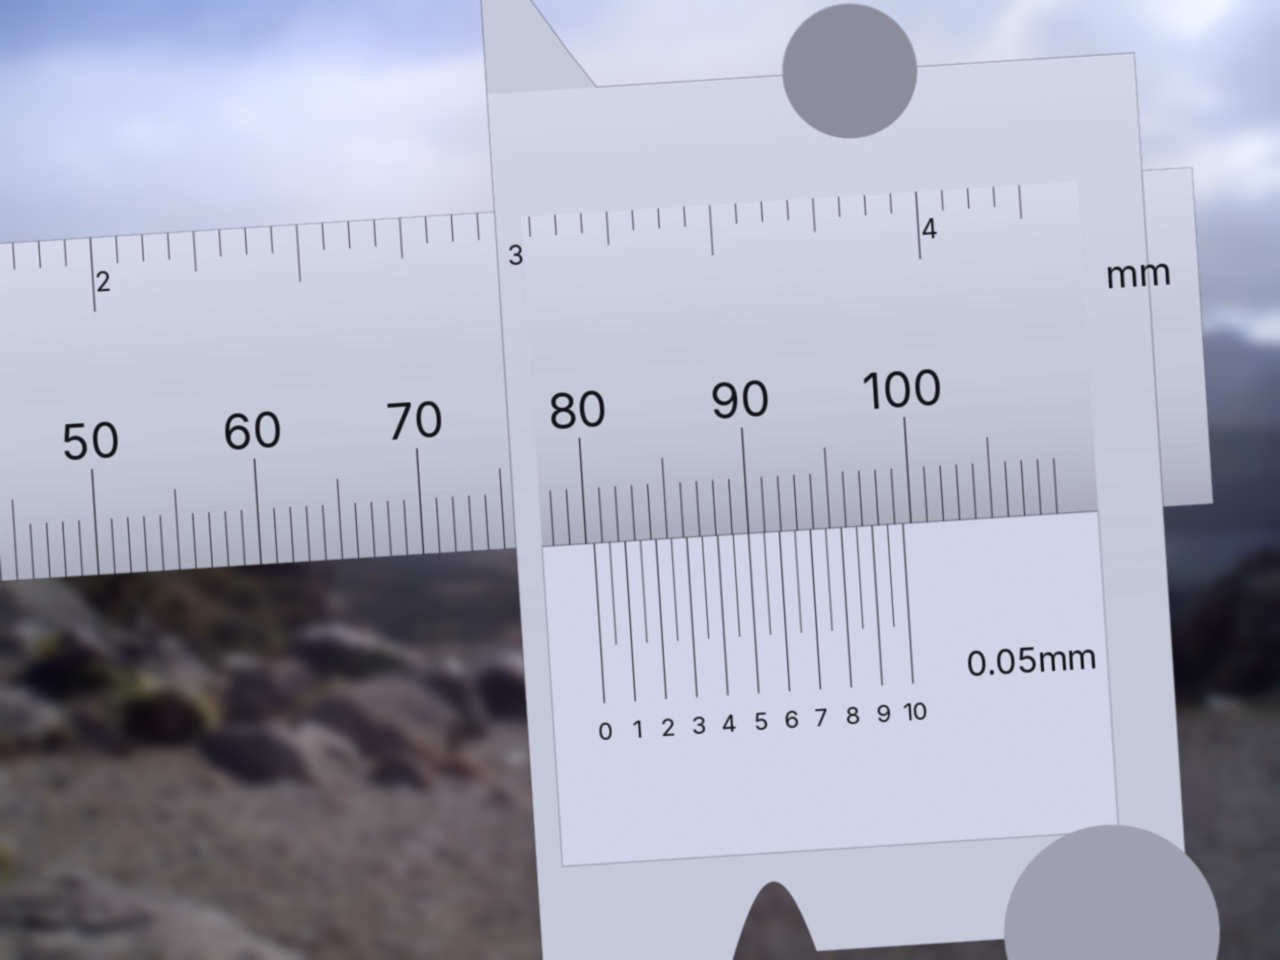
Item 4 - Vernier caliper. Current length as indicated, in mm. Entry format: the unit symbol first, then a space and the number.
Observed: mm 80.5
